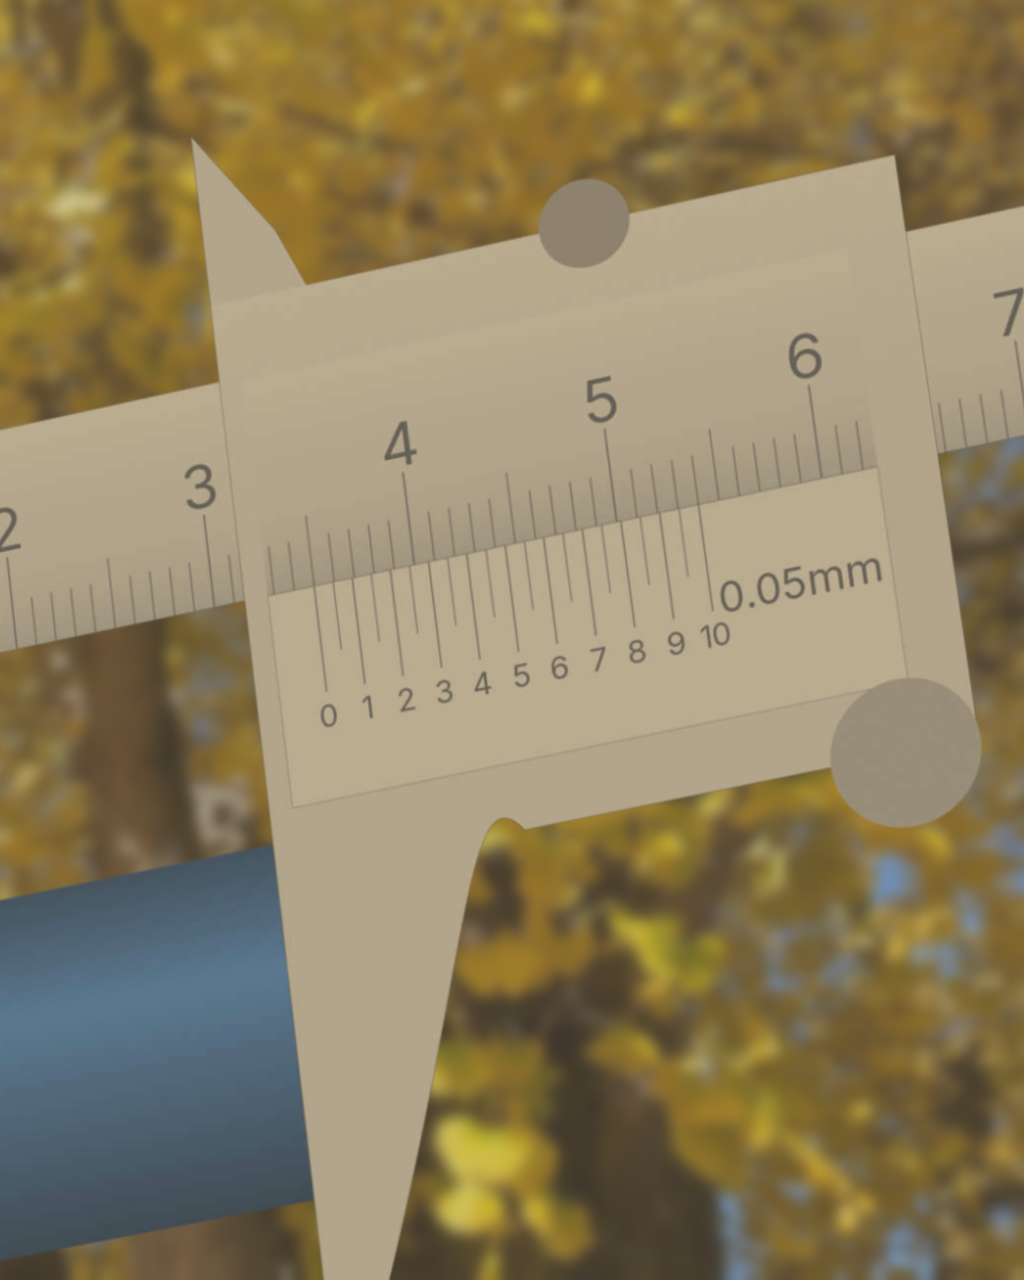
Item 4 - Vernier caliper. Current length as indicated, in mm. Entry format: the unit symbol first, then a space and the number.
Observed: mm 35.0
